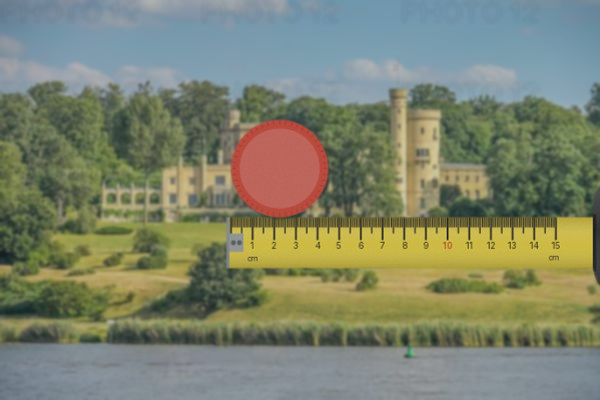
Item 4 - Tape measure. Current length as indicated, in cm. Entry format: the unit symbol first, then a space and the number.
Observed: cm 4.5
